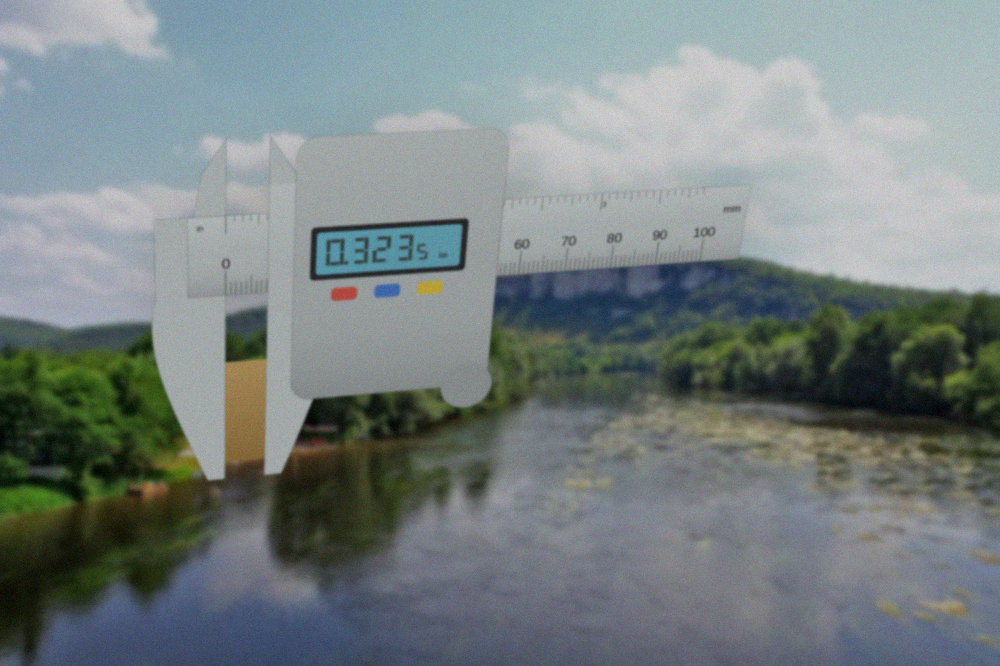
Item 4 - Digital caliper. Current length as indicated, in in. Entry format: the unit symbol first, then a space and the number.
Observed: in 0.3235
